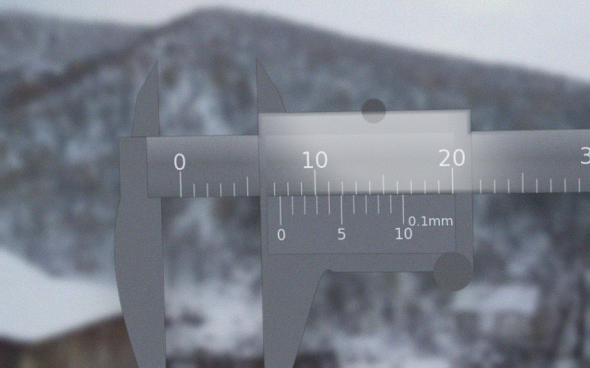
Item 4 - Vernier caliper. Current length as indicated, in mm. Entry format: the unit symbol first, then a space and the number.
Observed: mm 7.4
